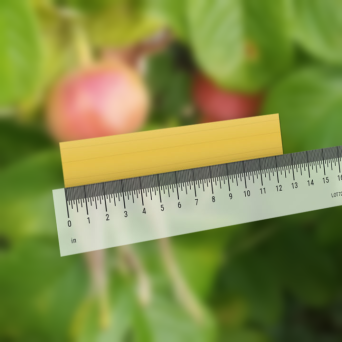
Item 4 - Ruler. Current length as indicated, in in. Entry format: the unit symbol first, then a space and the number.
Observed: in 12.5
